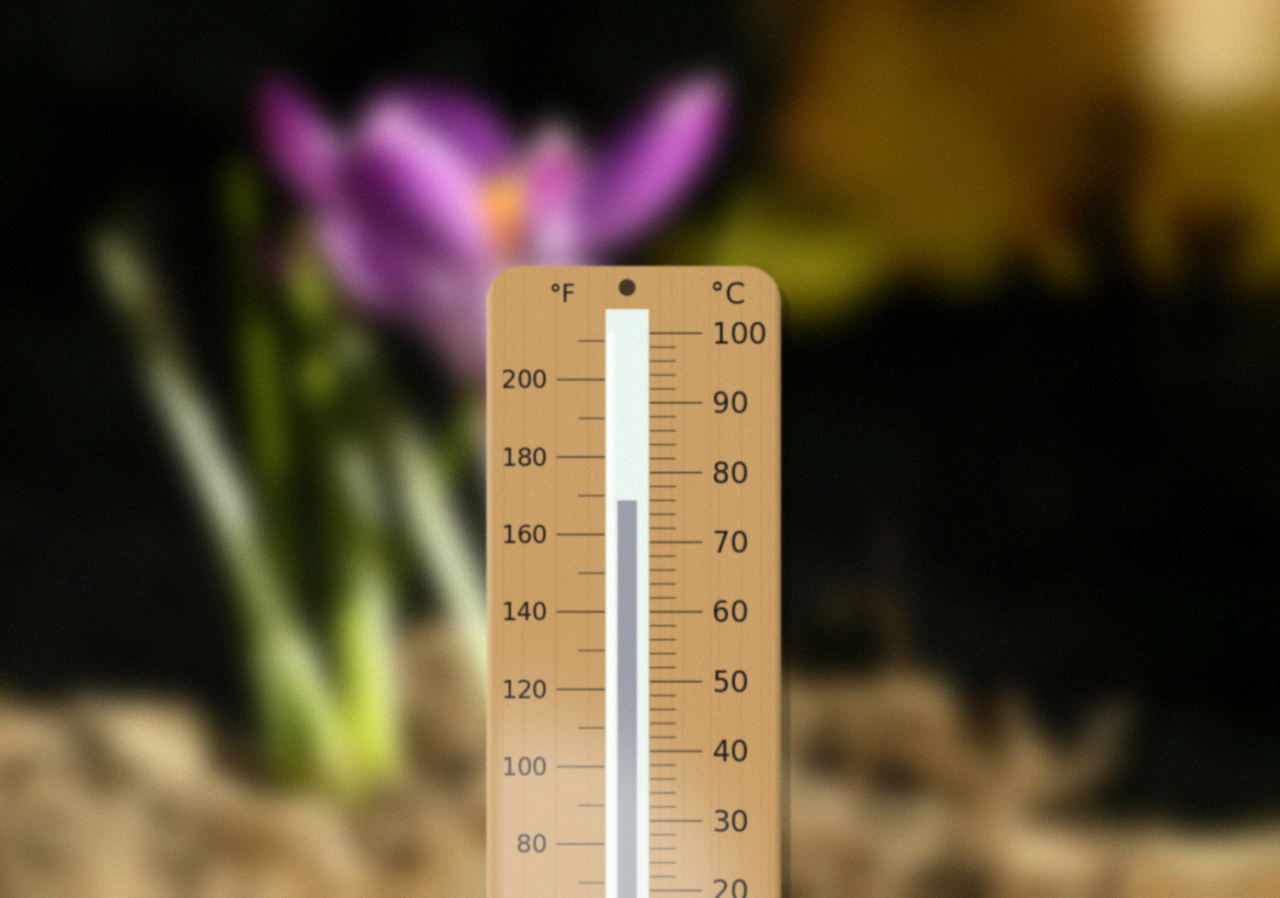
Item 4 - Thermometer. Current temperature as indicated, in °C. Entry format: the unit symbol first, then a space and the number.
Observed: °C 76
